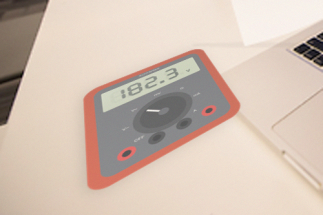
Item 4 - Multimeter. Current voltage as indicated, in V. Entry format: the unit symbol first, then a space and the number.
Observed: V 182.3
